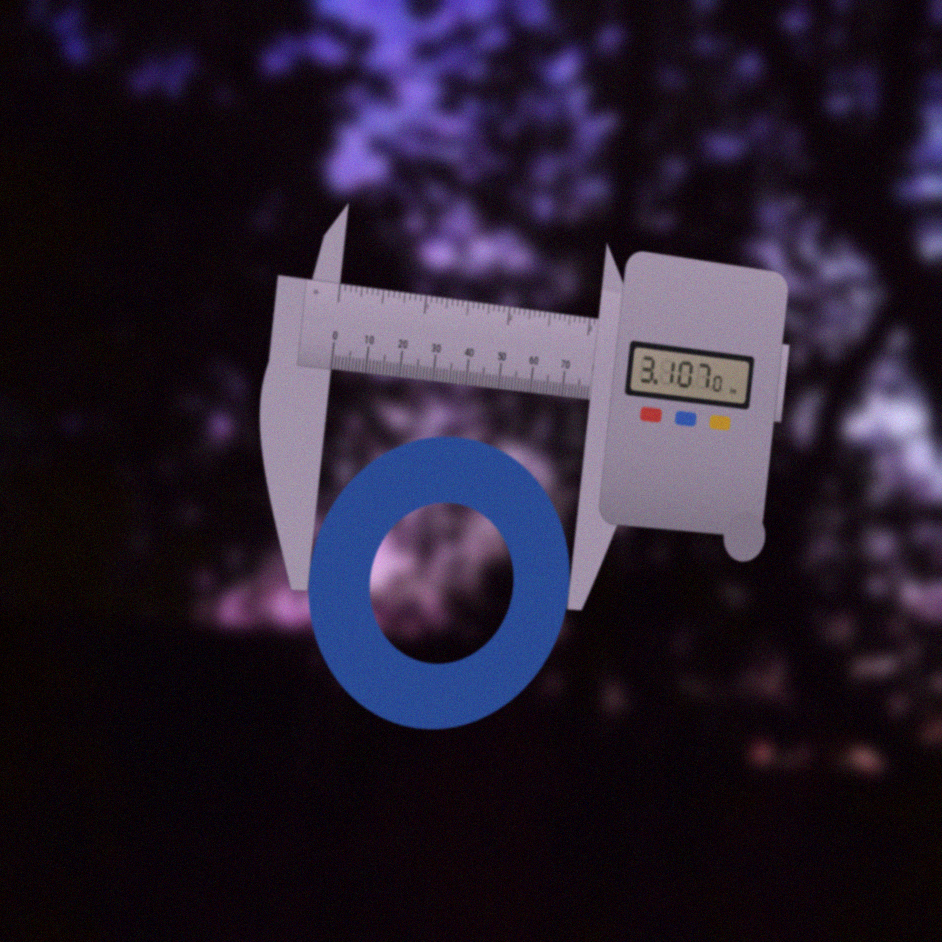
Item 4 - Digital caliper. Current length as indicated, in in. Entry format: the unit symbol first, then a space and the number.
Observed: in 3.1070
